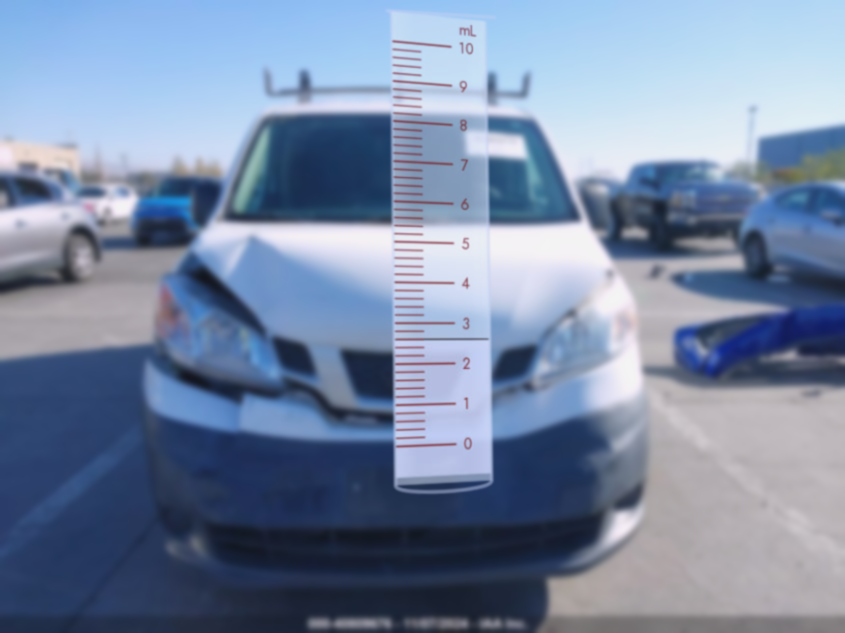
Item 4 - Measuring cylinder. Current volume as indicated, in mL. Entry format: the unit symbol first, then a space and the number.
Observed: mL 2.6
